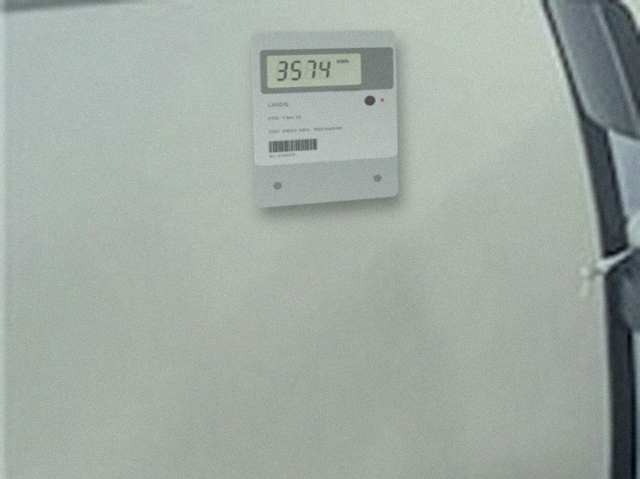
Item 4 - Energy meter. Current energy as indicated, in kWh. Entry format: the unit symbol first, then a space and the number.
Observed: kWh 3574
